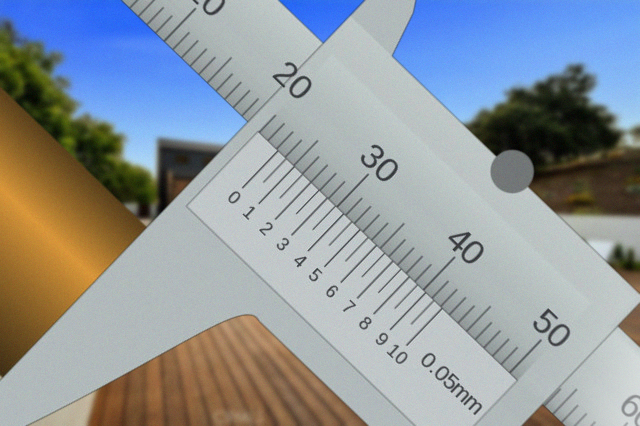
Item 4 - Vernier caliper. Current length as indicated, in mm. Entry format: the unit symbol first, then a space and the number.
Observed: mm 23.2
